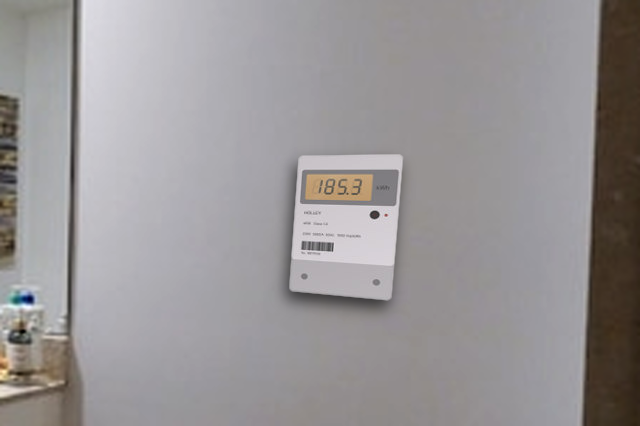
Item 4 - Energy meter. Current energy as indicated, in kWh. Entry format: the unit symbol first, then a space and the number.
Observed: kWh 185.3
